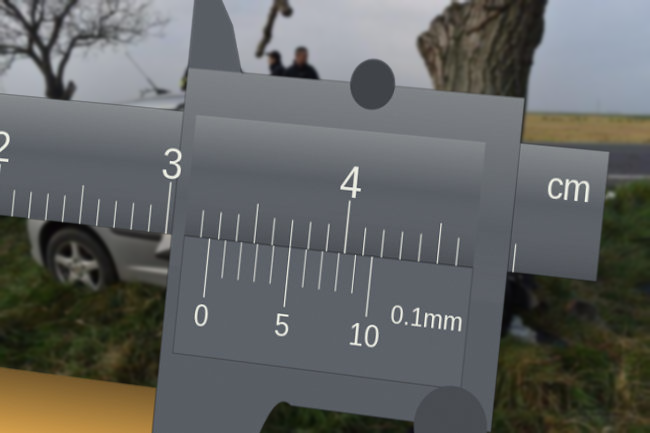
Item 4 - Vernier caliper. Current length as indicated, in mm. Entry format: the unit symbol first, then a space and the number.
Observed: mm 32.5
